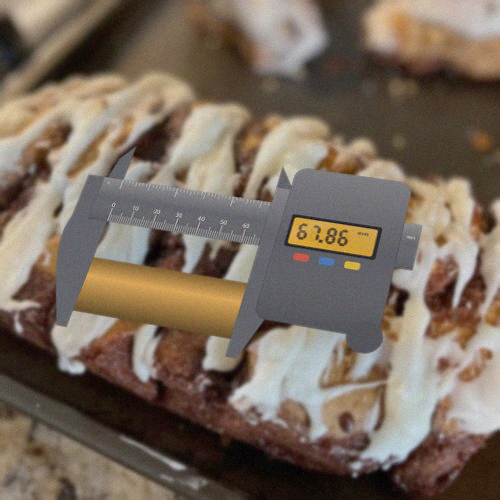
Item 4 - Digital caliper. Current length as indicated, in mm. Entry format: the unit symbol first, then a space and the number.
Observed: mm 67.86
